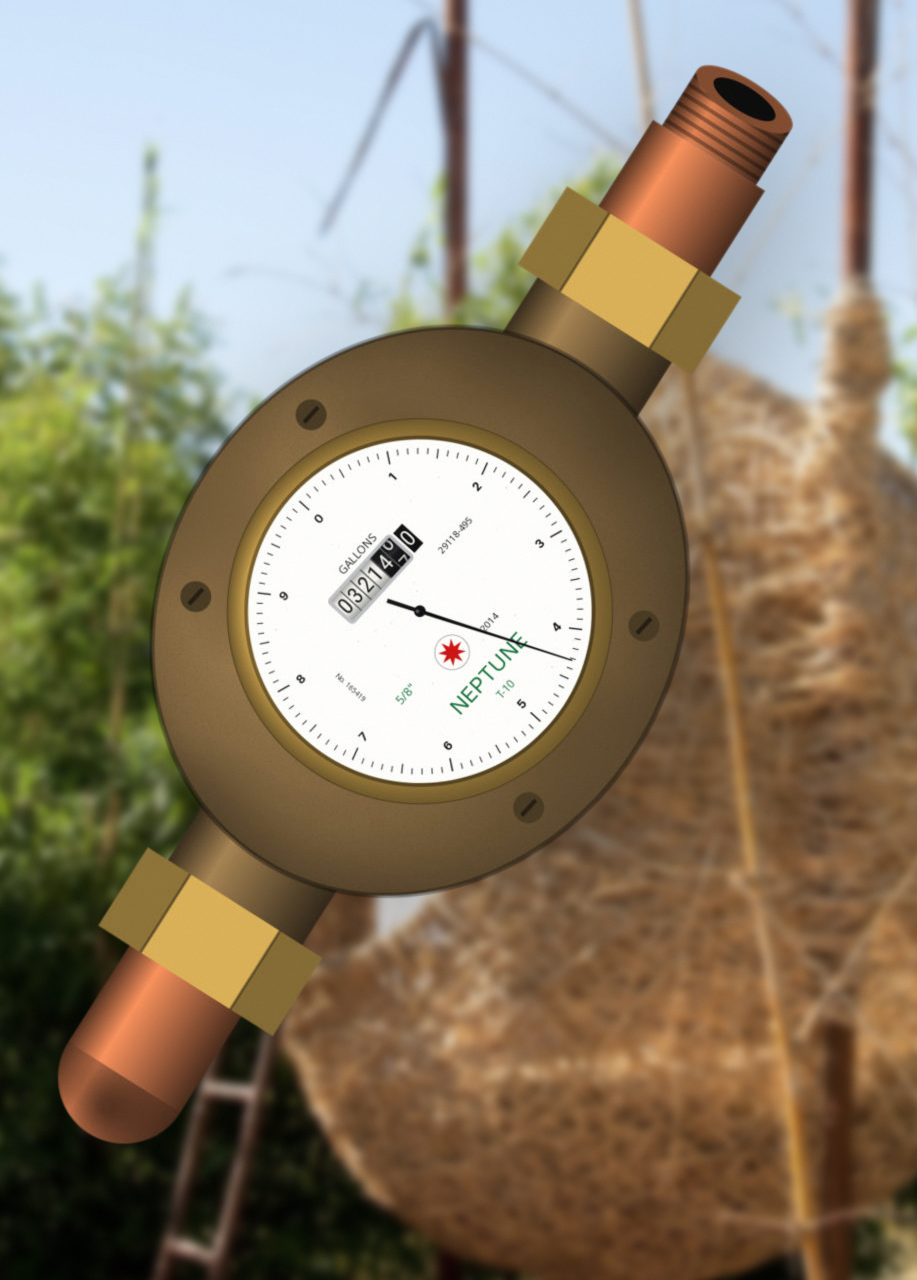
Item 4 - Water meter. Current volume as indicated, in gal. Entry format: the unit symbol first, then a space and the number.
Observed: gal 321464.3
